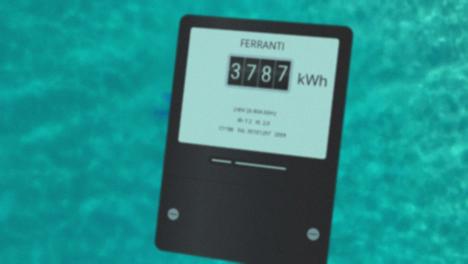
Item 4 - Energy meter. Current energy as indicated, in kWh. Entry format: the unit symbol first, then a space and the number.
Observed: kWh 3787
